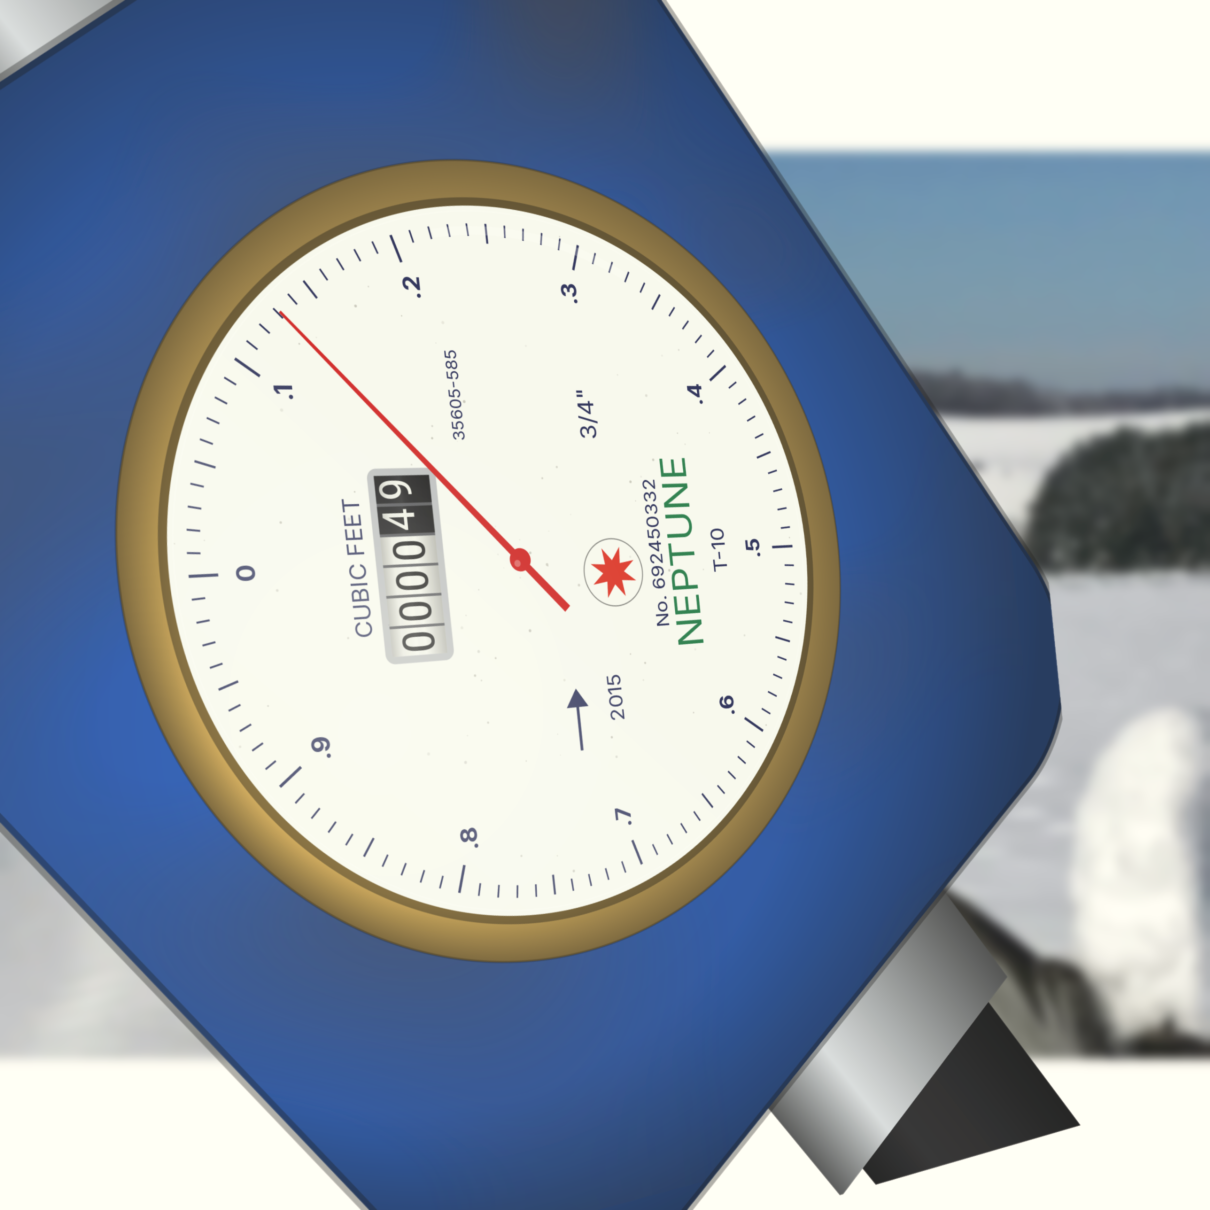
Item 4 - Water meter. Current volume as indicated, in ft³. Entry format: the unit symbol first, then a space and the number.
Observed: ft³ 49.13
